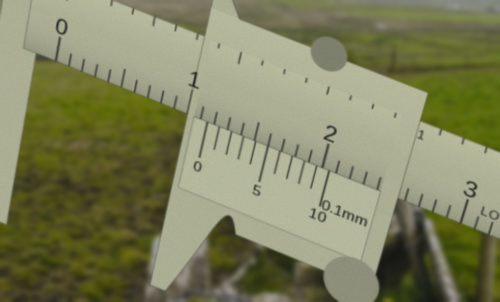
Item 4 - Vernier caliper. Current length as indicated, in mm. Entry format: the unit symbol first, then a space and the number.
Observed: mm 11.5
